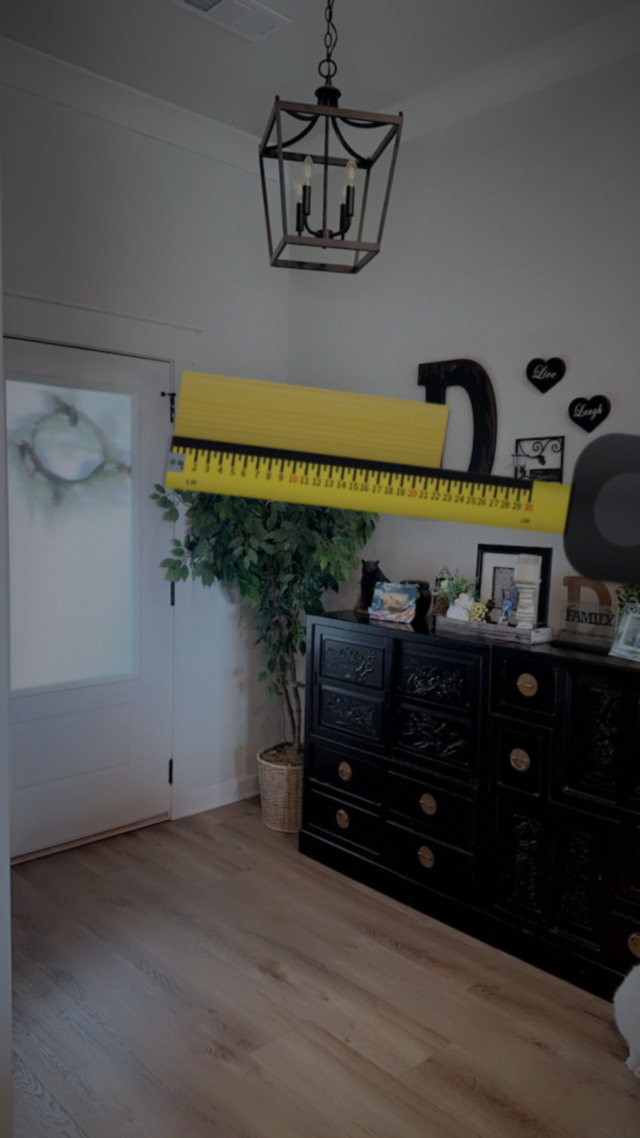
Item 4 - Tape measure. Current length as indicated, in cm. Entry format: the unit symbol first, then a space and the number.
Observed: cm 22
